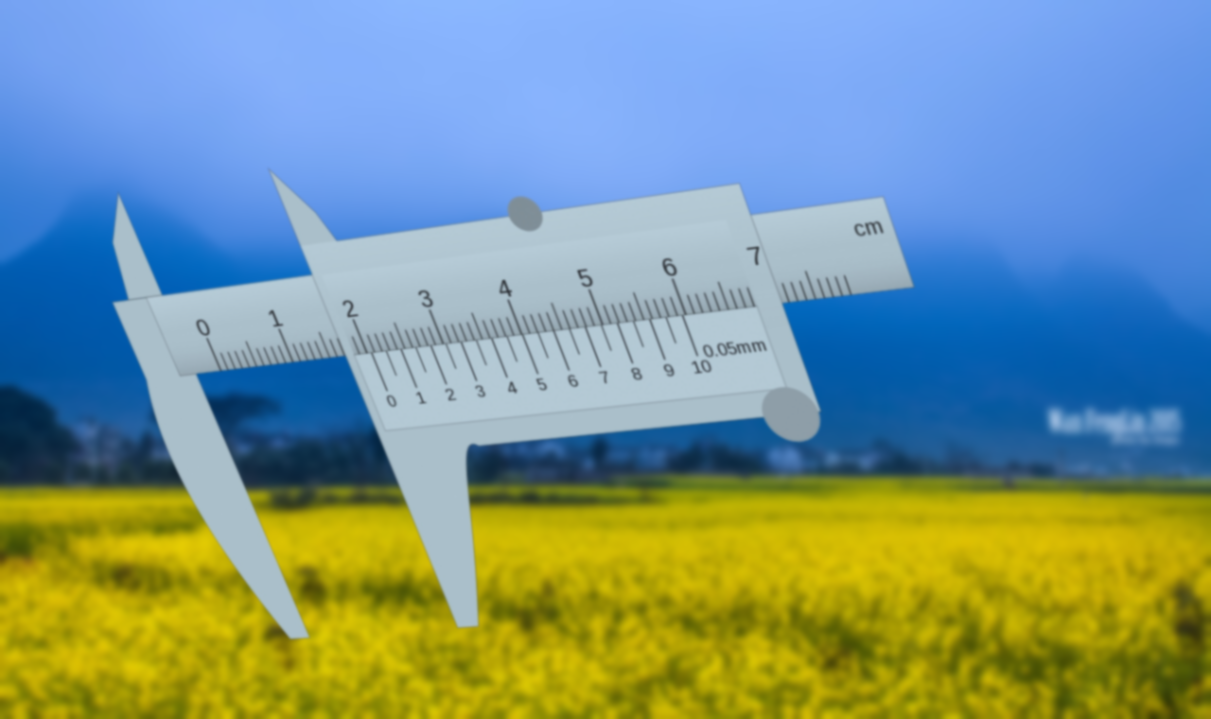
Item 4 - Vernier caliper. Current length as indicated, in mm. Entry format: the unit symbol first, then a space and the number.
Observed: mm 20.6
